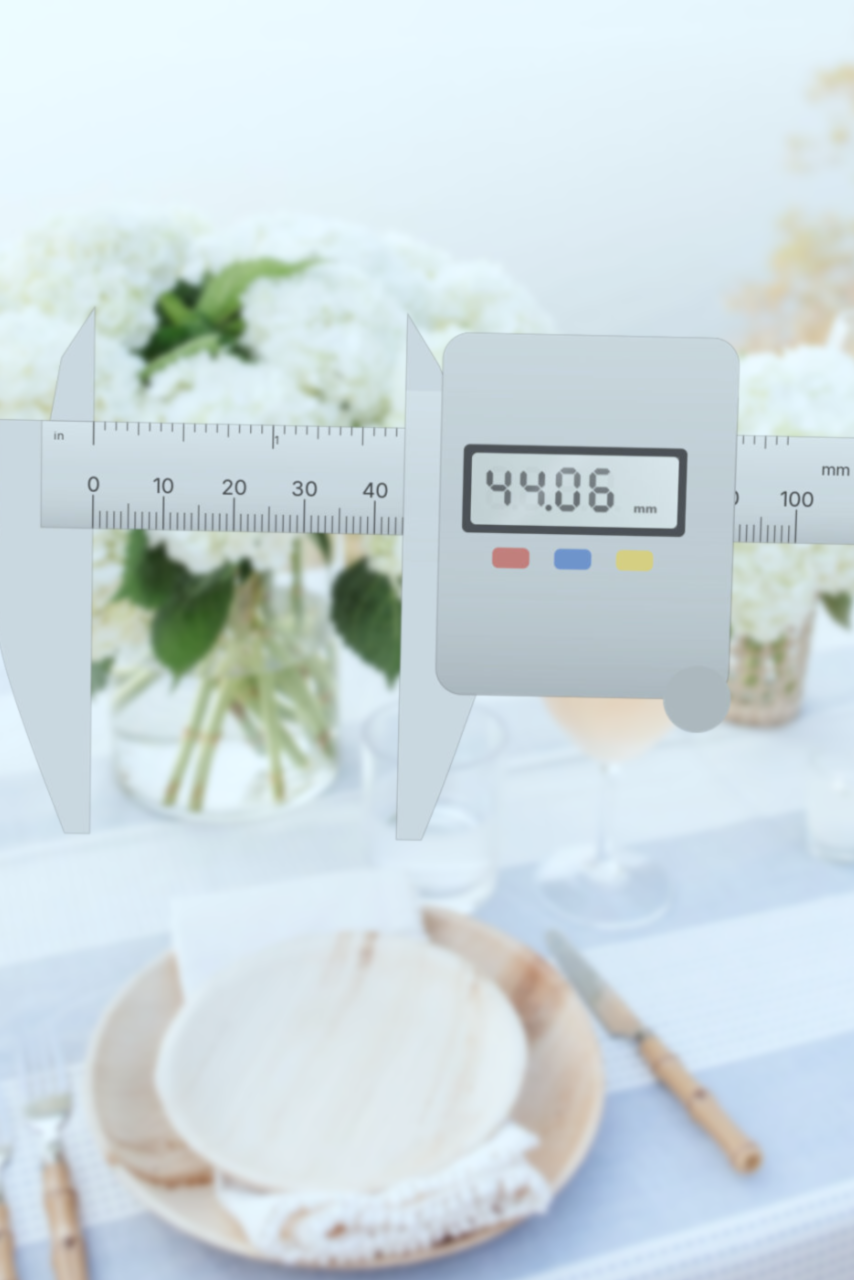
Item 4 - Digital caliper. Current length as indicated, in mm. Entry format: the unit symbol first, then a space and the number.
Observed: mm 44.06
